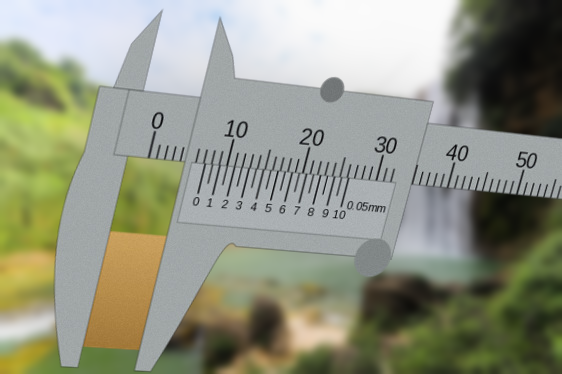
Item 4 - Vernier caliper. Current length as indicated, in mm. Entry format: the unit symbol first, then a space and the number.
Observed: mm 7.2
